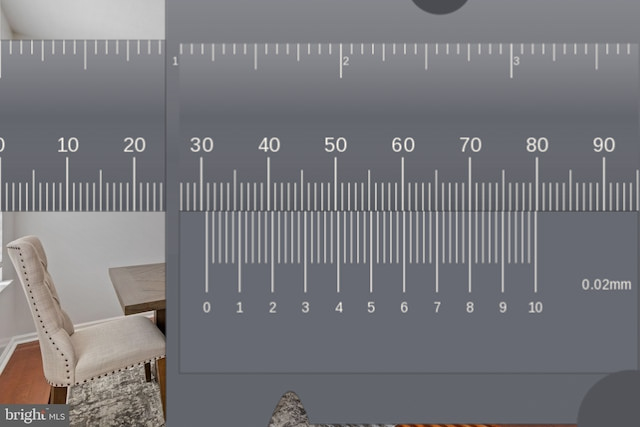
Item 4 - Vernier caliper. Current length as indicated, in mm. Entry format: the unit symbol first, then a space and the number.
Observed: mm 30.8
